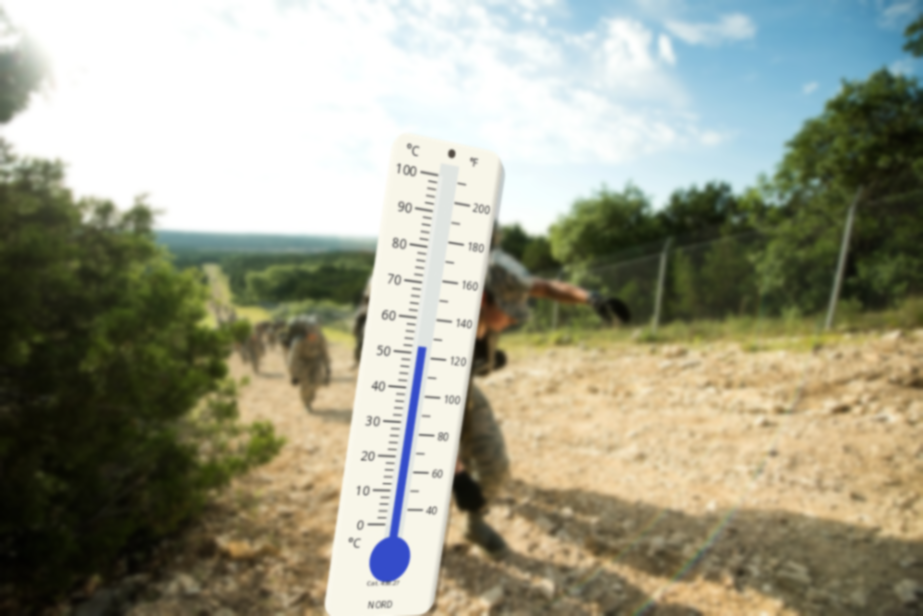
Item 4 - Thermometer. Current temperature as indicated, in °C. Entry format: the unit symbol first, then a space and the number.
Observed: °C 52
